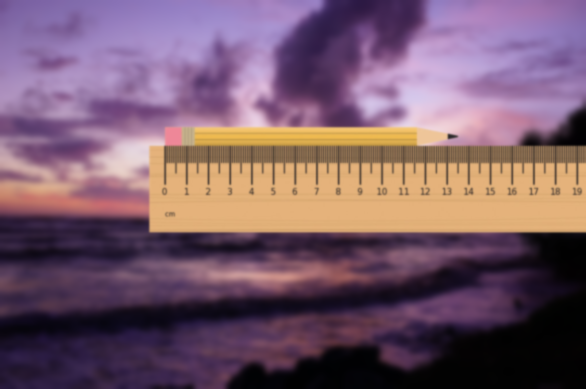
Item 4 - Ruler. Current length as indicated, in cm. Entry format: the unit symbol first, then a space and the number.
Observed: cm 13.5
